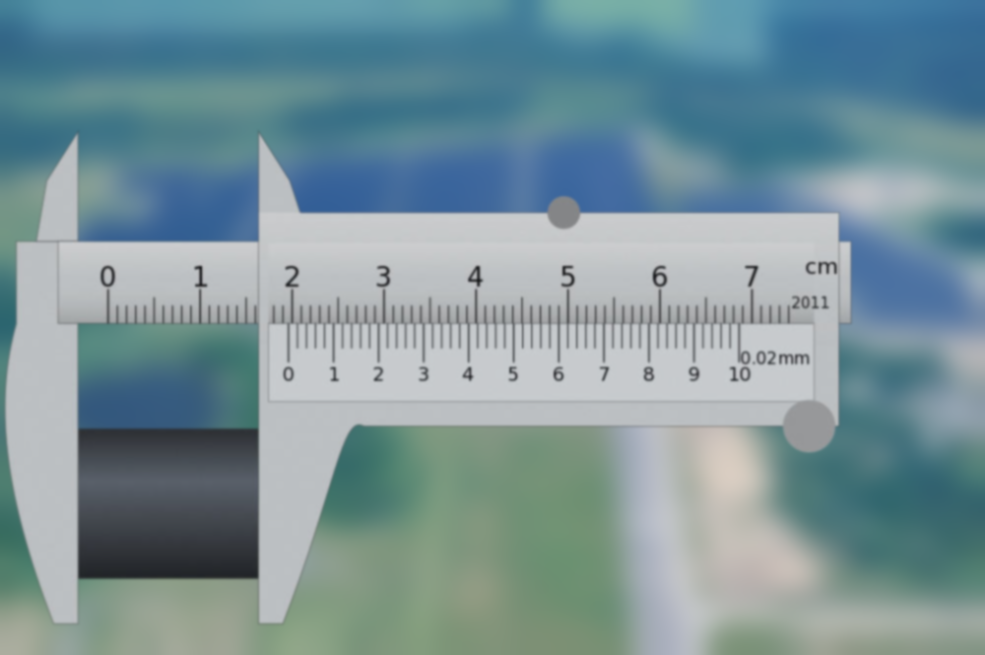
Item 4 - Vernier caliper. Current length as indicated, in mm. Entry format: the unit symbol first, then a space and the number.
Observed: mm 19.6
